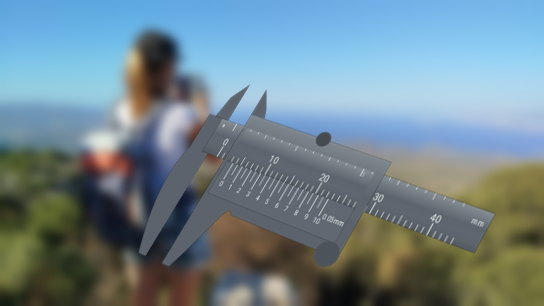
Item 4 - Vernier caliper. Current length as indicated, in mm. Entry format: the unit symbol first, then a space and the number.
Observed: mm 3.5
